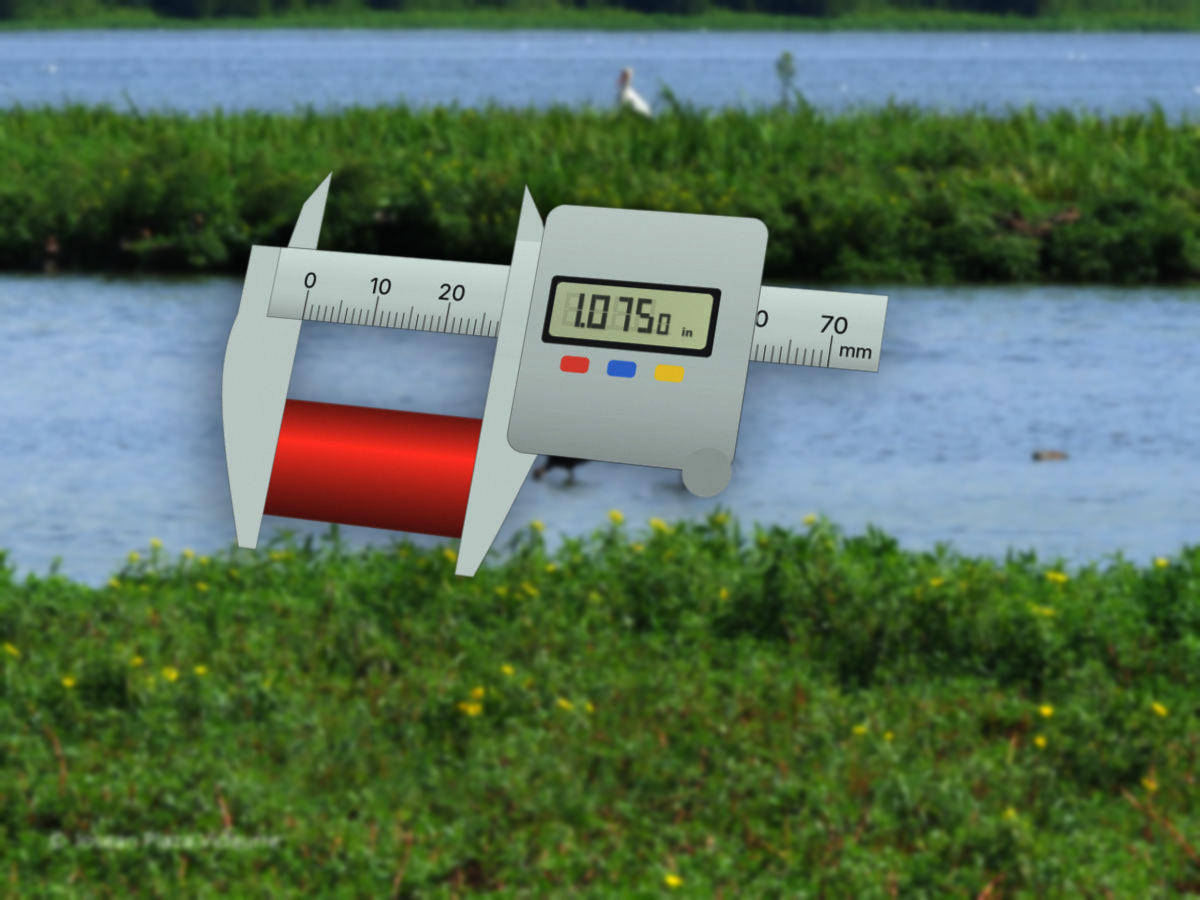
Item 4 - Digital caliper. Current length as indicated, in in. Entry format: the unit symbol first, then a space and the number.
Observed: in 1.0750
